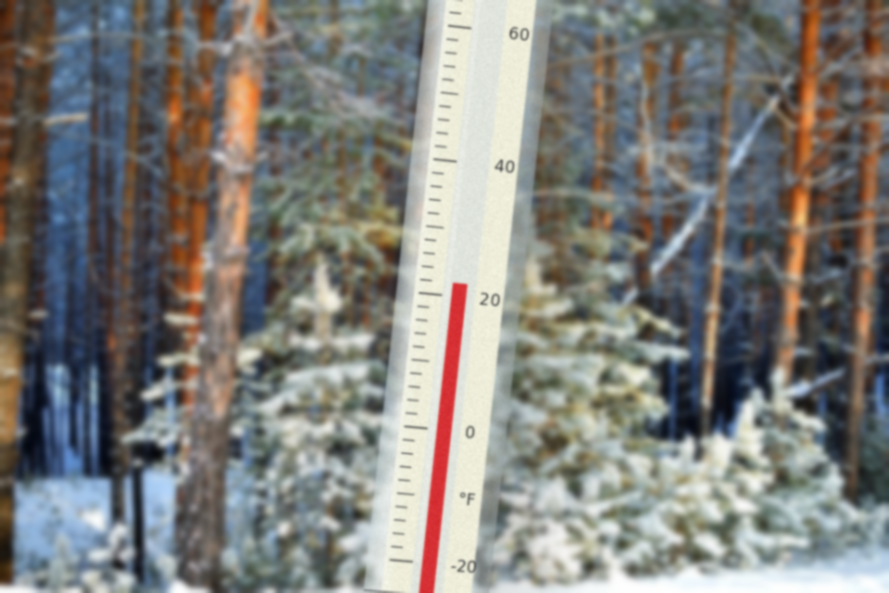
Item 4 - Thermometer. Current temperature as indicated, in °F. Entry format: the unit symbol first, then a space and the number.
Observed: °F 22
